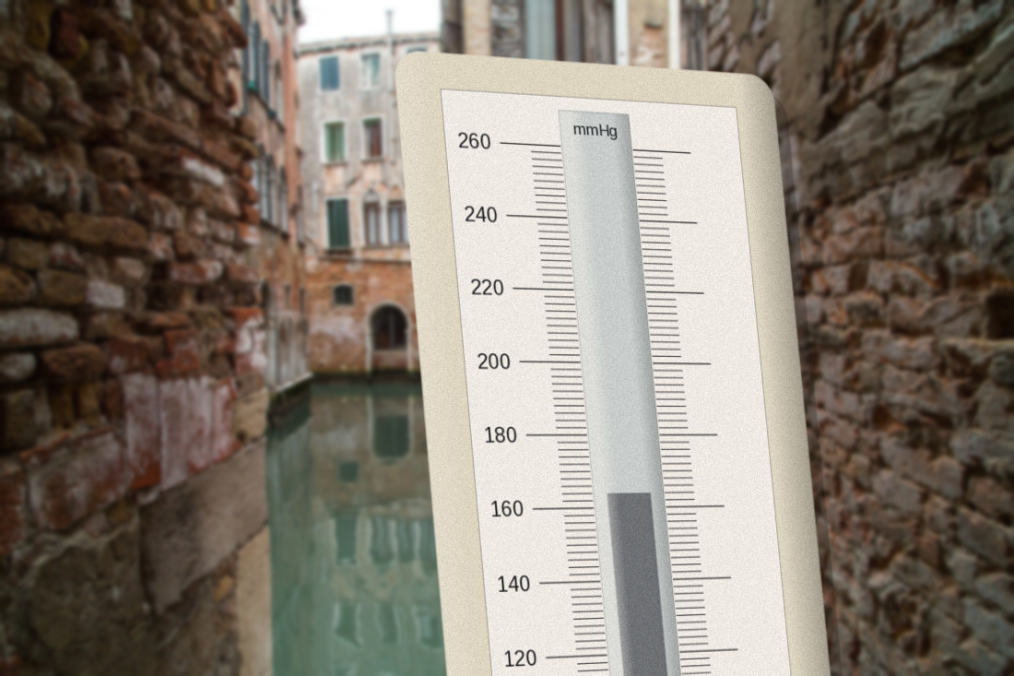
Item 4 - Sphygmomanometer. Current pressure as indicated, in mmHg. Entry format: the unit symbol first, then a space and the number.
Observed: mmHg 164
